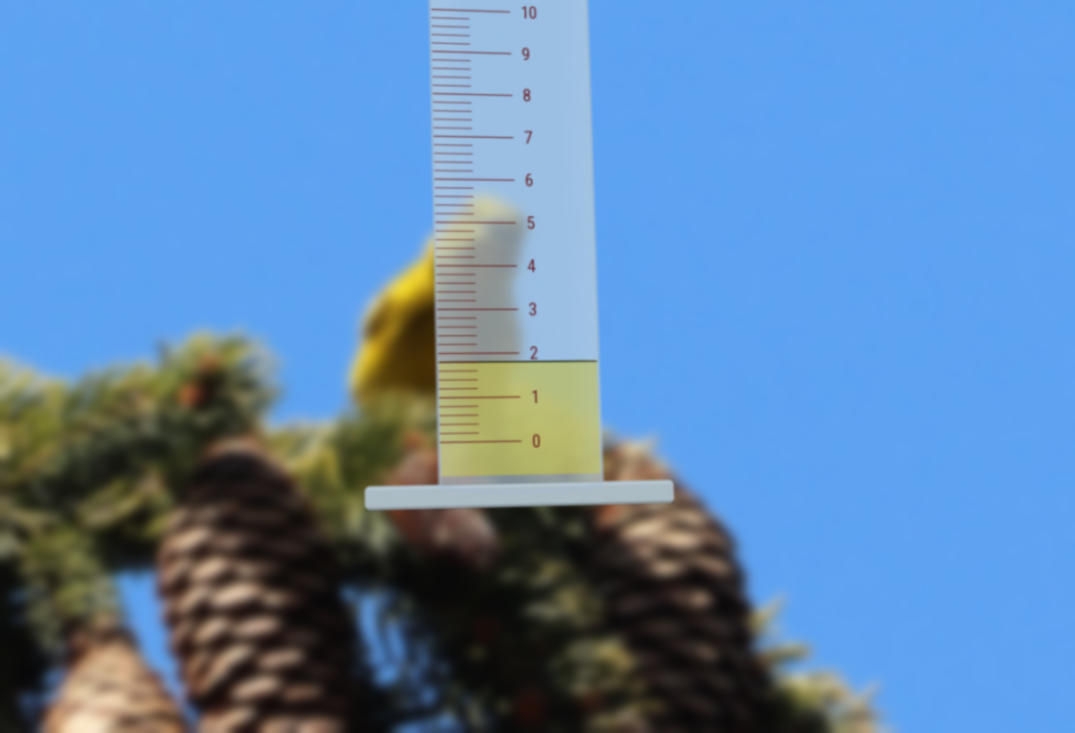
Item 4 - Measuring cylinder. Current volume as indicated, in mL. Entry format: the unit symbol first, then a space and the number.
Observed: mL 1.8
